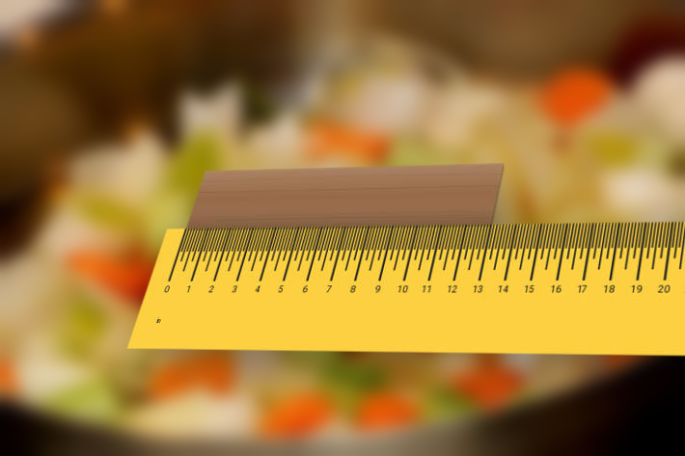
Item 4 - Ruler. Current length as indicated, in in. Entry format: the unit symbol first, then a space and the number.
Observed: in 13
